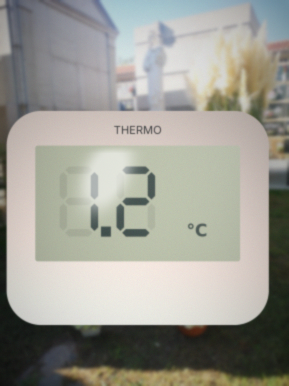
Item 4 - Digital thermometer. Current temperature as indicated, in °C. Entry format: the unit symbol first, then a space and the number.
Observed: °C 1.2
